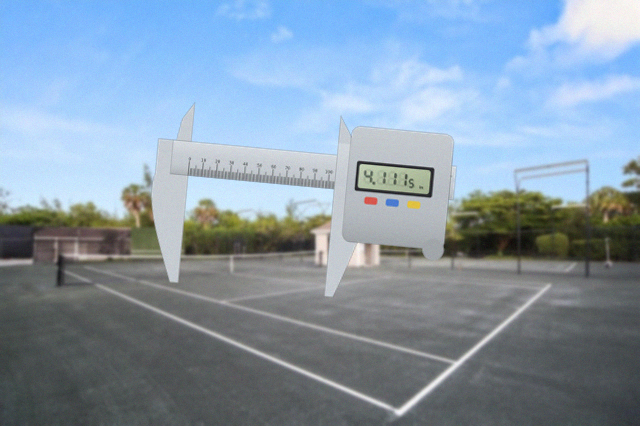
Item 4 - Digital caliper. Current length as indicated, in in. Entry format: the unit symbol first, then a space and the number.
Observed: in 4.1115
